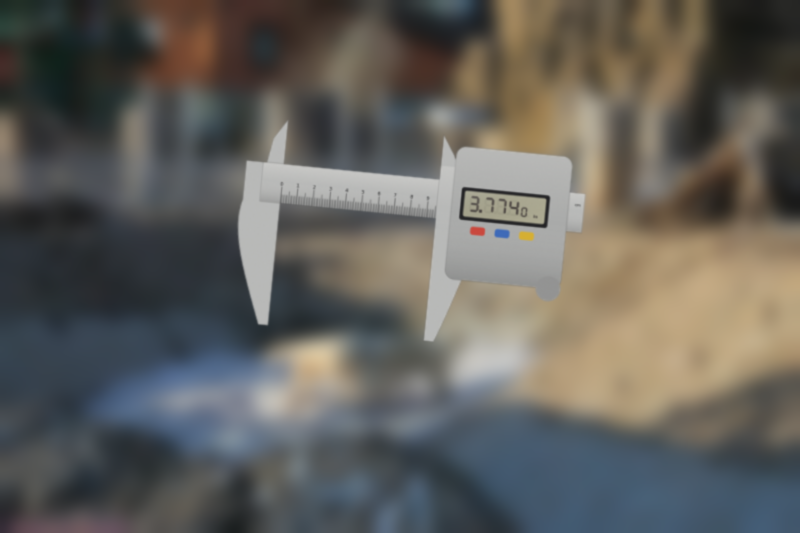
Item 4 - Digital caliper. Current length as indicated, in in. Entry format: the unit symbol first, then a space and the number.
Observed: in 3.7740
